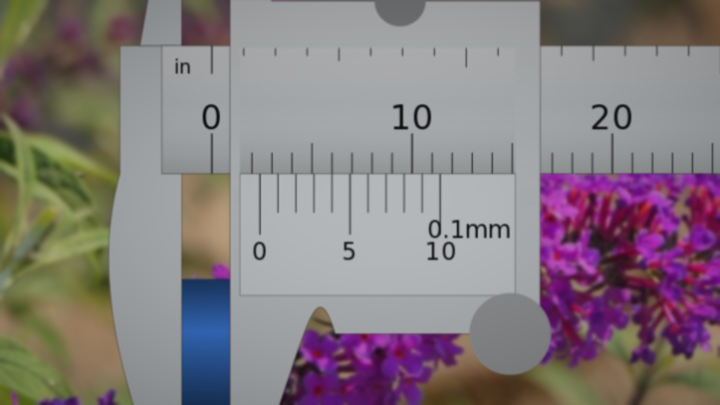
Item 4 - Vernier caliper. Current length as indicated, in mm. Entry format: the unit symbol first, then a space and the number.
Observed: mm 2.4
